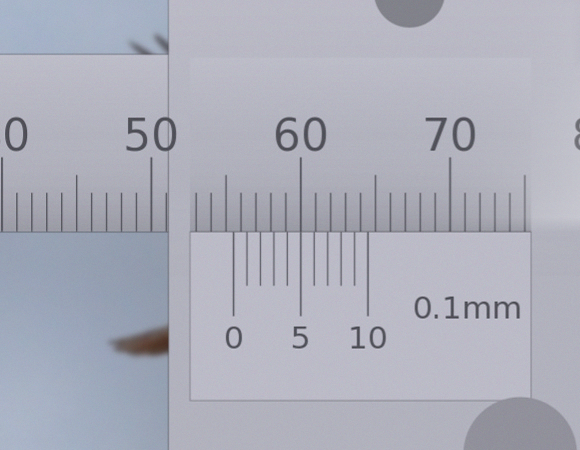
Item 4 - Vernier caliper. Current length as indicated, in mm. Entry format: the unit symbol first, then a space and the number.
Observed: mm 55.5
